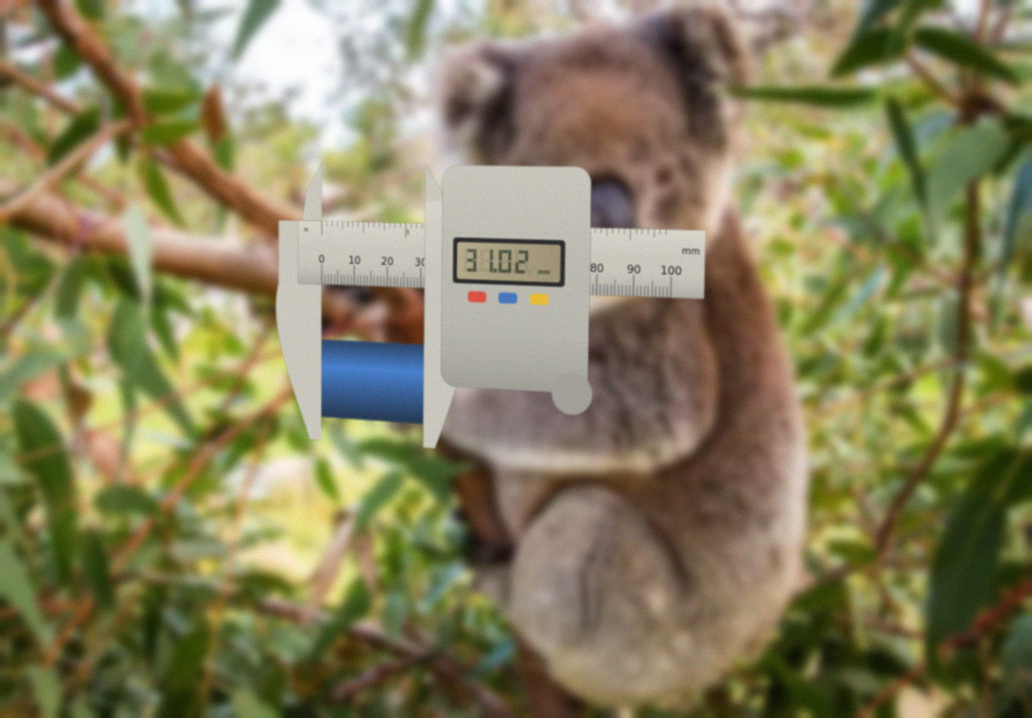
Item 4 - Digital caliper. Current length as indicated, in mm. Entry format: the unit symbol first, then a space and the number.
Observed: mm 31.02
